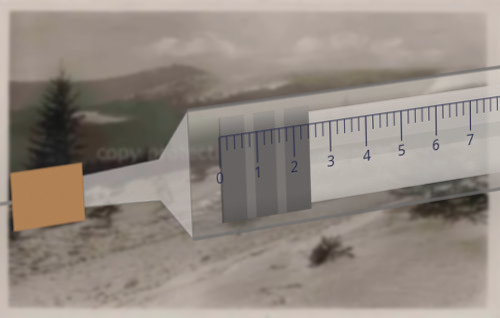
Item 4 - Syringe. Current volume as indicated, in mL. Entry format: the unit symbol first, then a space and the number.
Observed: mL 0
